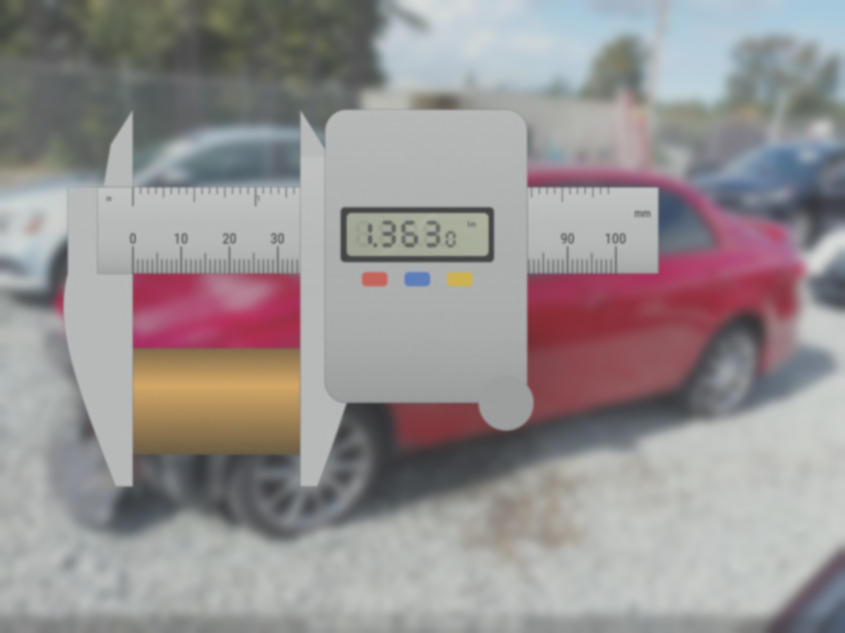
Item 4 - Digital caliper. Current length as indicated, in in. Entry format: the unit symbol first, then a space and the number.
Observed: in 1.3630
